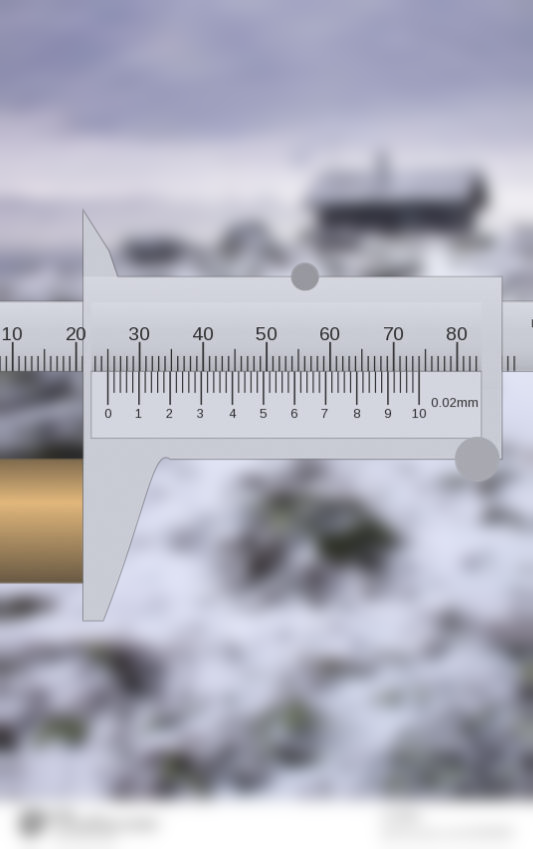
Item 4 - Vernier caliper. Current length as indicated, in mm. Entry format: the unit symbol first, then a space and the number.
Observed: mm 25.0
